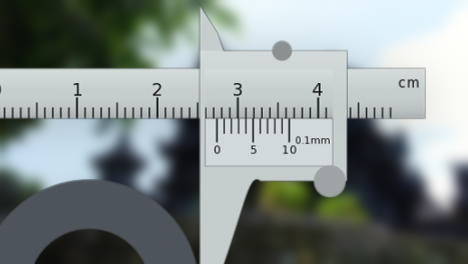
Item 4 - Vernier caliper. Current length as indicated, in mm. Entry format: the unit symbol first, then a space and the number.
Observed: mm 27.4
